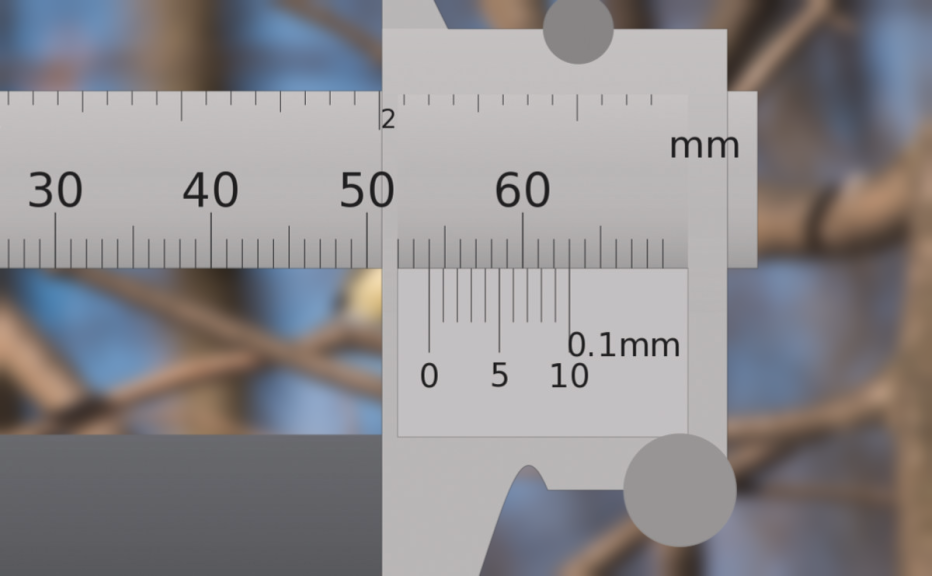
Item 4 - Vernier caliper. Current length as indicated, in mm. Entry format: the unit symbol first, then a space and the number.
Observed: mm 54.0
